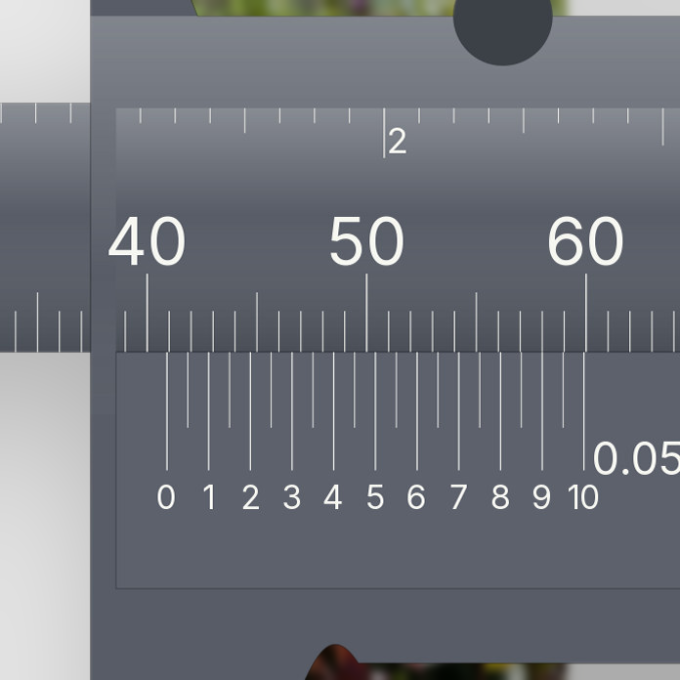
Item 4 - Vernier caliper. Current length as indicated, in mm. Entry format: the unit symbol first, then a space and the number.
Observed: mm 40.90
